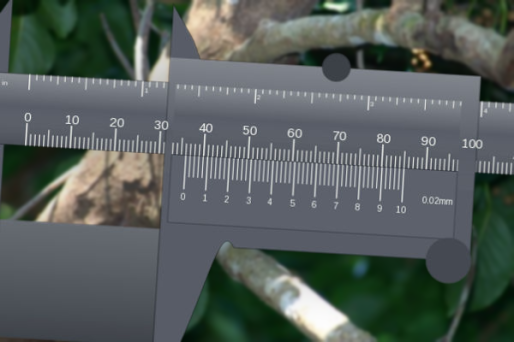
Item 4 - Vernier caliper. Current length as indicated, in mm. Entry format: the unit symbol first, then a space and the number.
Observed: mm 36.0
